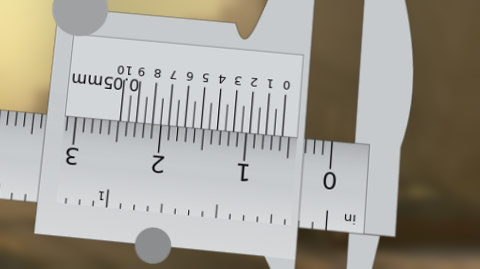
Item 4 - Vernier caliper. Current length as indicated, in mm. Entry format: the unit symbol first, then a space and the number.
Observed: mm 5.8
